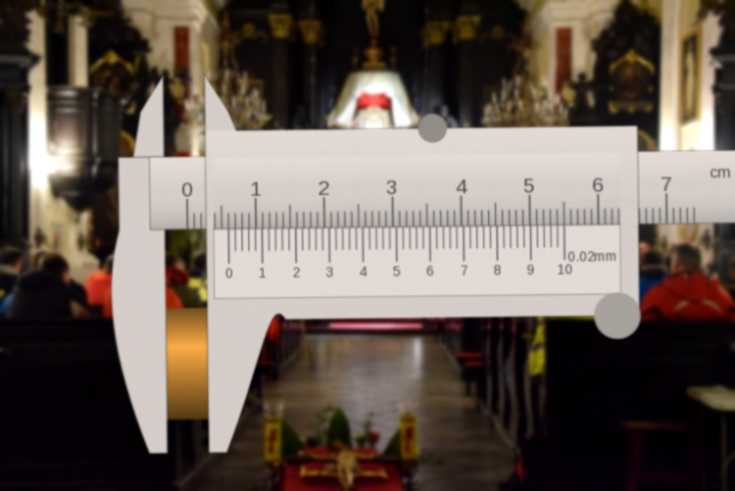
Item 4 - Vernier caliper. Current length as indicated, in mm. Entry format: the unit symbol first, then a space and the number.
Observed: mm 6.0
